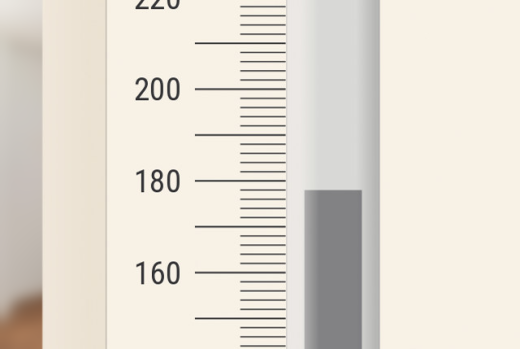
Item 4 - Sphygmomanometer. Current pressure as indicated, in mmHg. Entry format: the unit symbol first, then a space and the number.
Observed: mmHg 178
